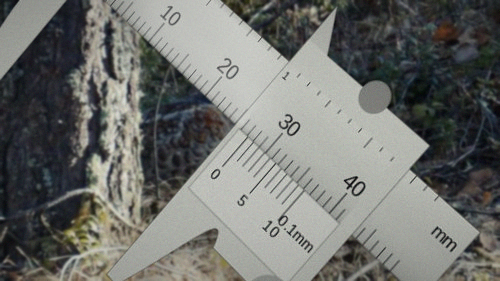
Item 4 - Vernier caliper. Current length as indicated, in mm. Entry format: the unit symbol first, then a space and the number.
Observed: mm 27.2
